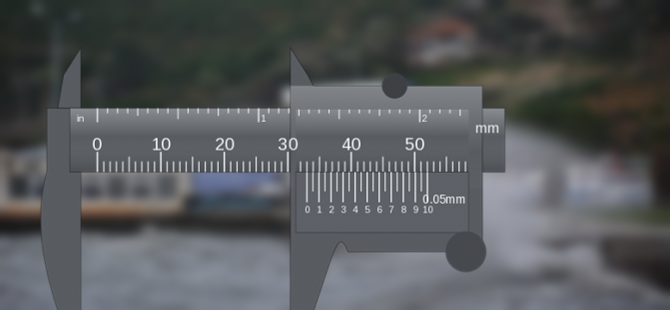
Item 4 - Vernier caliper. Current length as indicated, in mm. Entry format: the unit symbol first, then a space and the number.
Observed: mm 33.0
